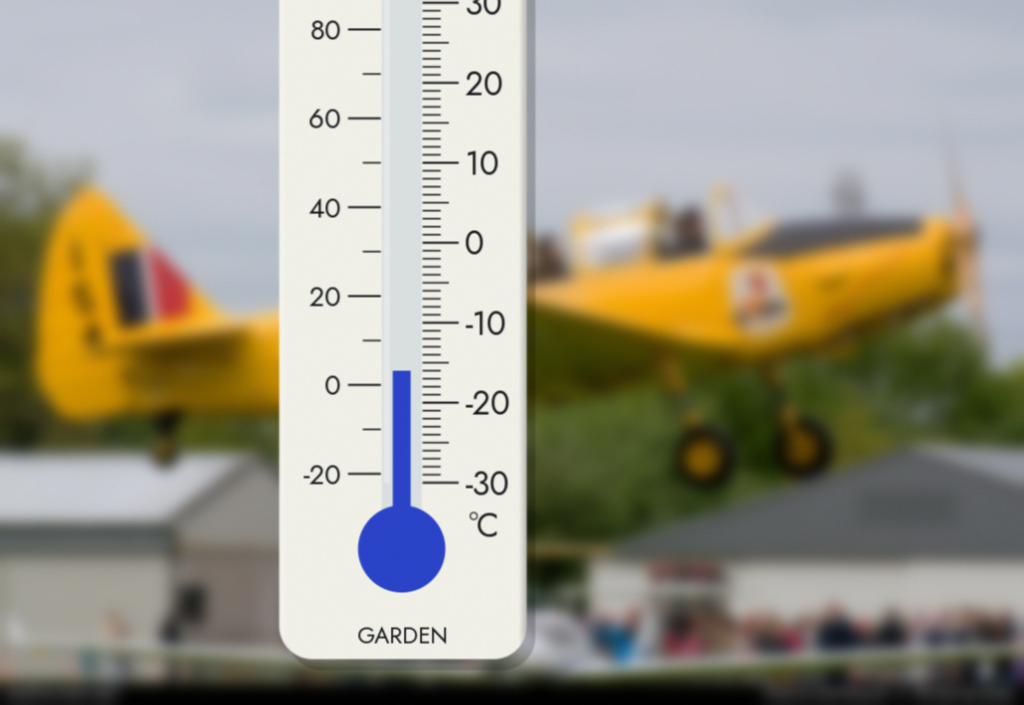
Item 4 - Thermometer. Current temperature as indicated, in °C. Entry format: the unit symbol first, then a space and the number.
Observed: °C -16
